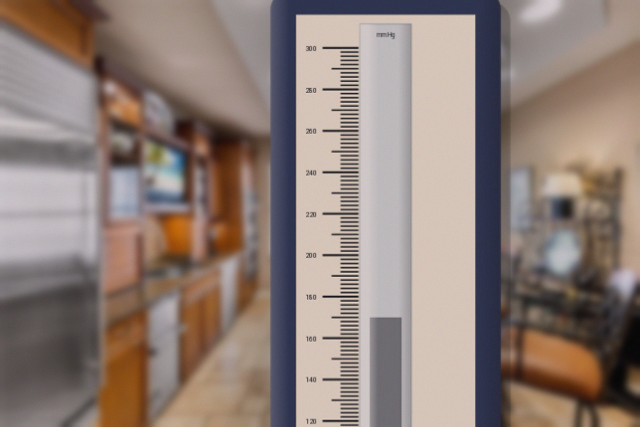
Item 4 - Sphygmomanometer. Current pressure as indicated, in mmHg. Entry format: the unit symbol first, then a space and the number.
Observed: mmHg 170
